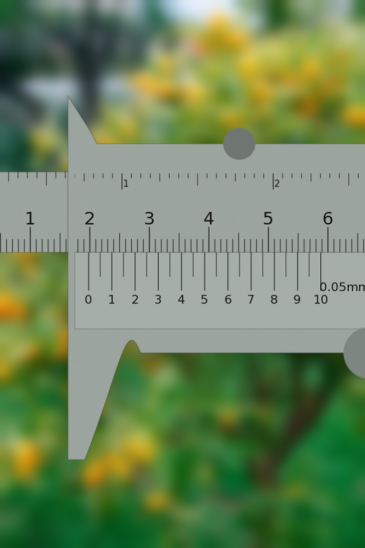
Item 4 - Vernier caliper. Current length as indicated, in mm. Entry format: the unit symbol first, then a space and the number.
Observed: mm 19.8
